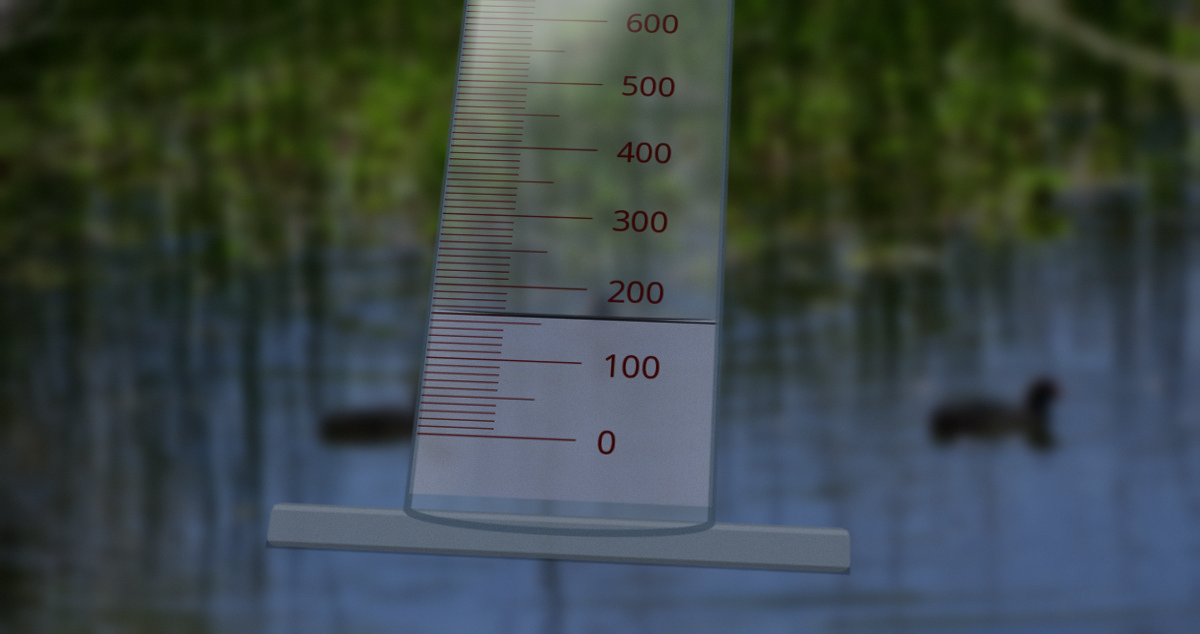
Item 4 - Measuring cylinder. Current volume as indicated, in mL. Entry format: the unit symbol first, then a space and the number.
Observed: mL 160
